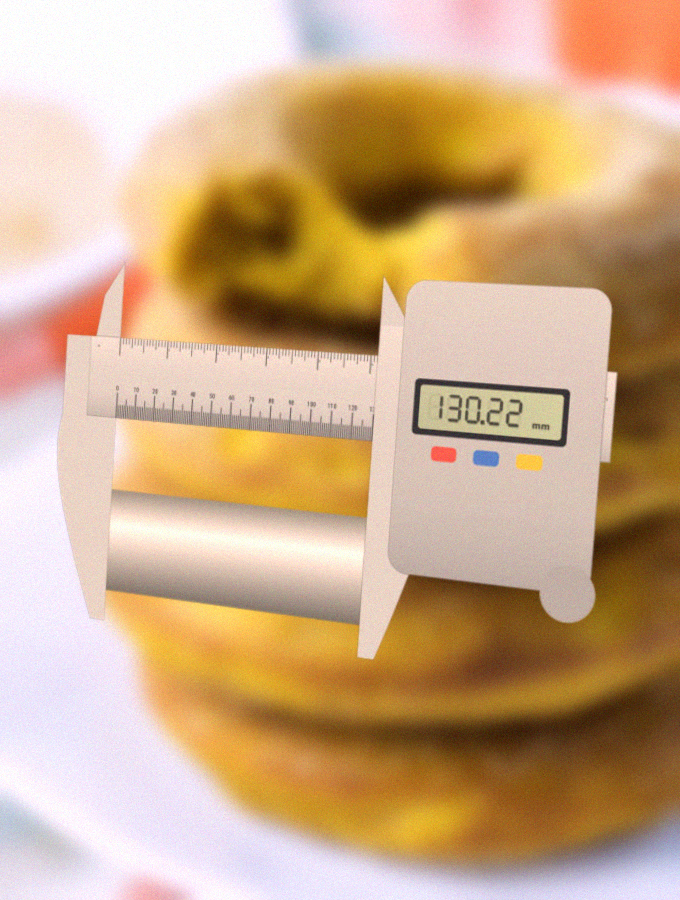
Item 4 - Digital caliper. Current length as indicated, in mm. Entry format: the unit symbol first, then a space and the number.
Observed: mm 130.22
